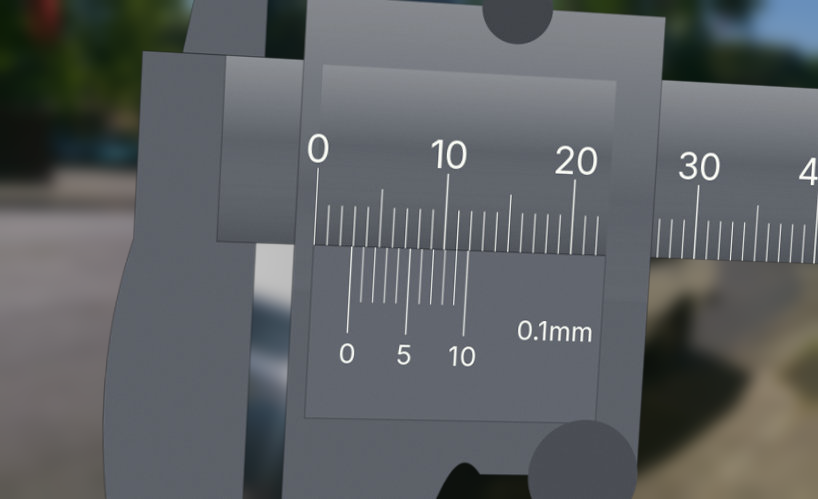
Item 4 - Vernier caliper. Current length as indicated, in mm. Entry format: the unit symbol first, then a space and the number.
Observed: mm 2.9
